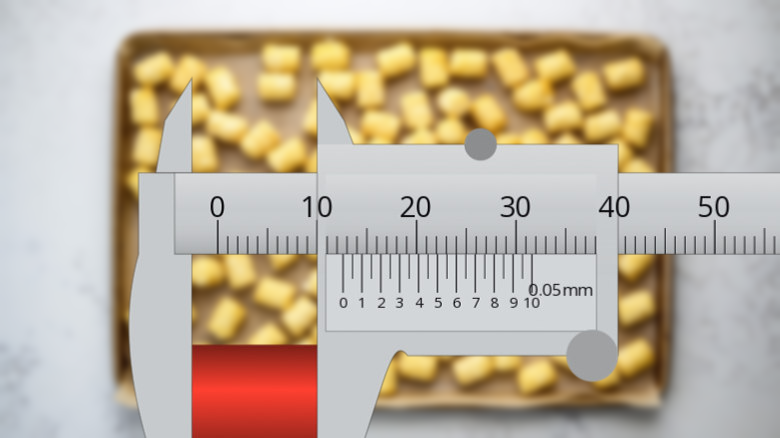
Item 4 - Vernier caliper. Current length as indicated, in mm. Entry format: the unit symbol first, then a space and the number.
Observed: mm 12.6
